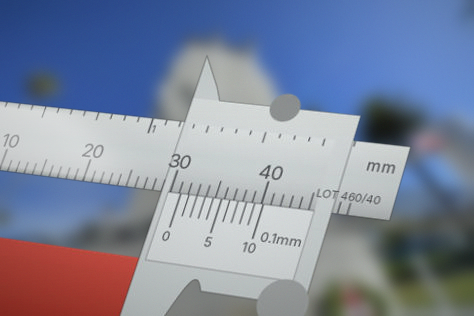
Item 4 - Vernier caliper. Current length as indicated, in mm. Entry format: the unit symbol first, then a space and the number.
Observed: mm 31.2
